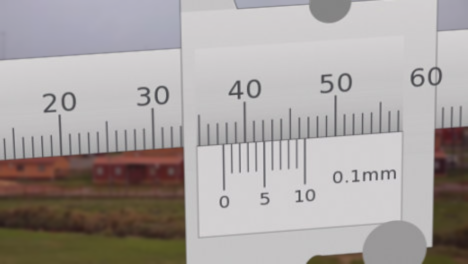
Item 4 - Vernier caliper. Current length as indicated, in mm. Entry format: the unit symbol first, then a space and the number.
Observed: mm 37.6
